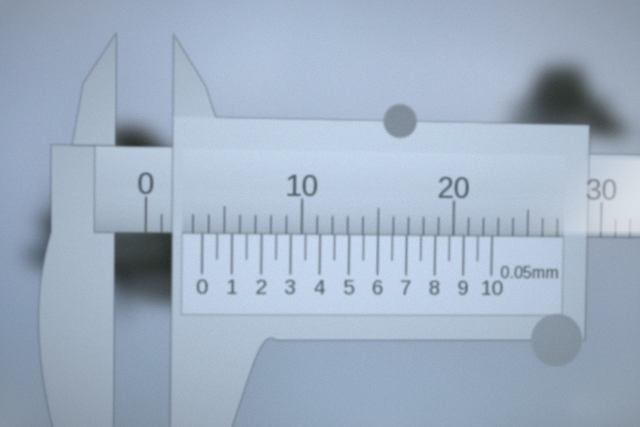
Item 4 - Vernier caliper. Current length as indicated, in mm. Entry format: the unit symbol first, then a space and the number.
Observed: mm 3.6
